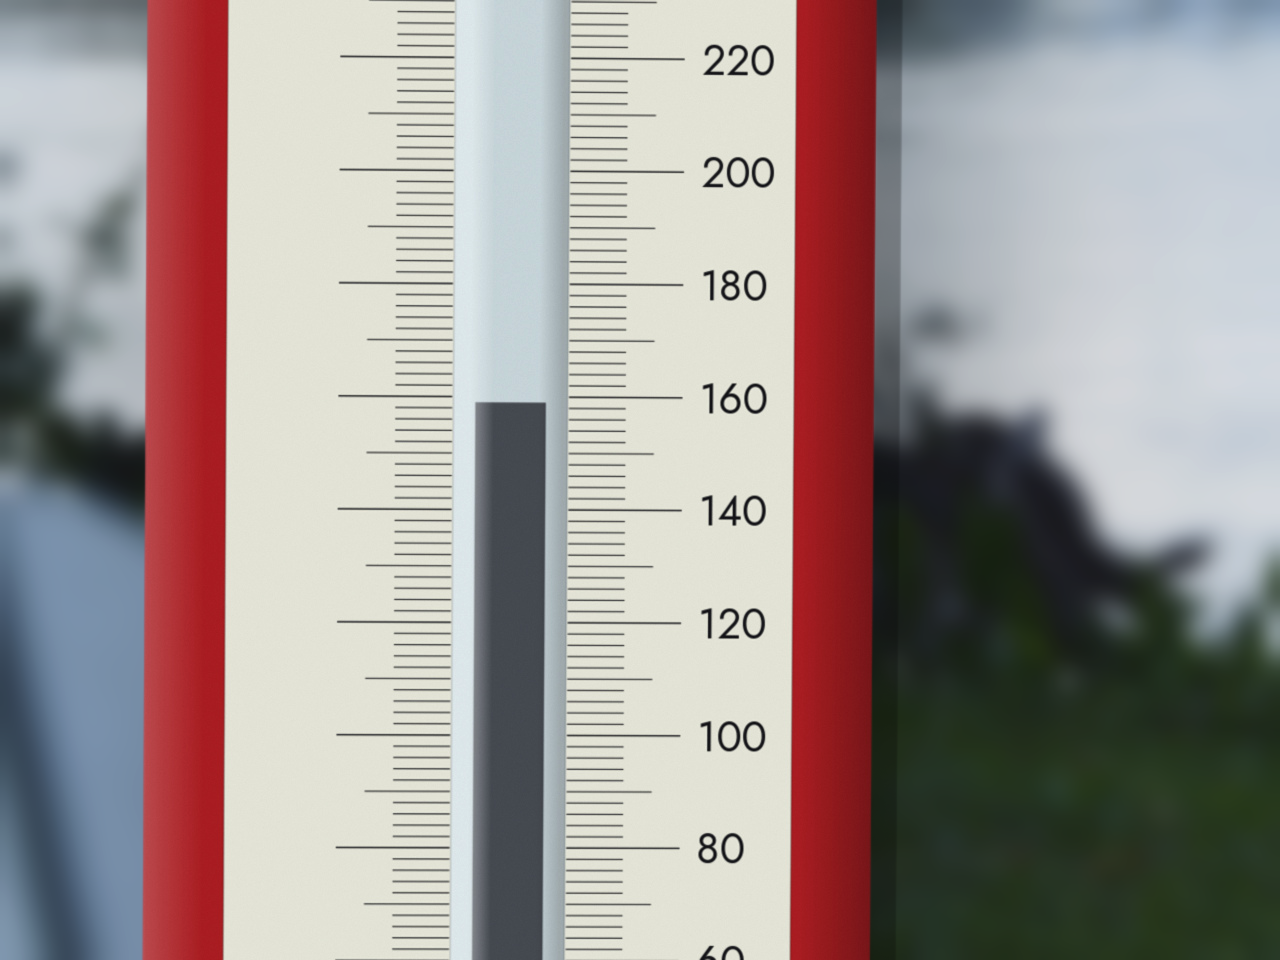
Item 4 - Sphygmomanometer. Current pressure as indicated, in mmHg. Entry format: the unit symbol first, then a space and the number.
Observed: mmHg 159
